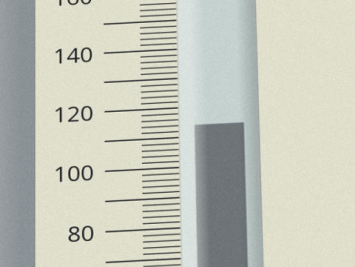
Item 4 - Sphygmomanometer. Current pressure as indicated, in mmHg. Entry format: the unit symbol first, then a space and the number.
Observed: mmHg 114
